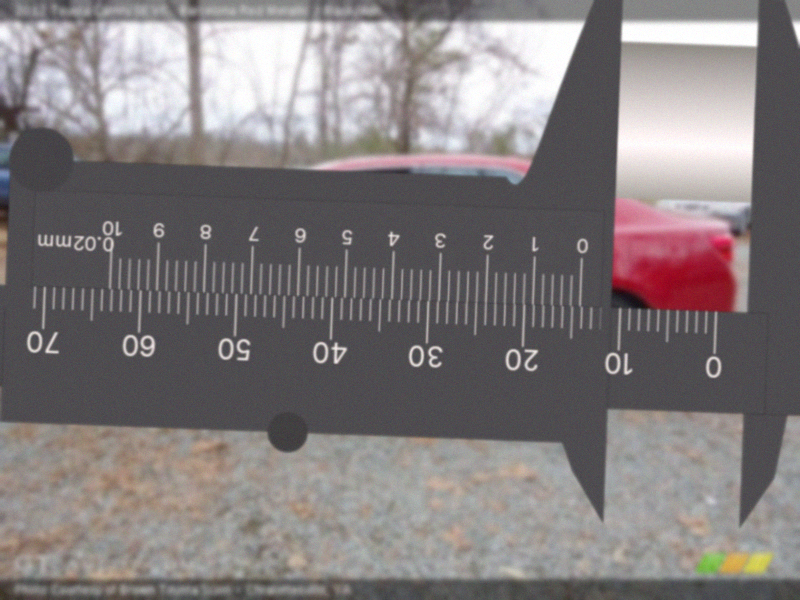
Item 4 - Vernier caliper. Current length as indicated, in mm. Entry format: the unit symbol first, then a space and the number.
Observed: mm 14.2
